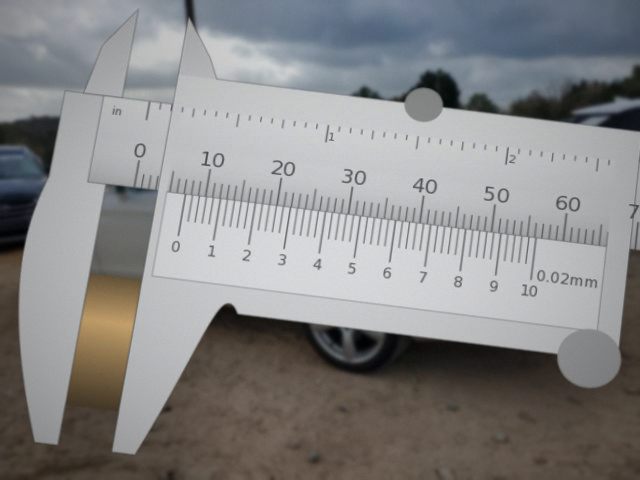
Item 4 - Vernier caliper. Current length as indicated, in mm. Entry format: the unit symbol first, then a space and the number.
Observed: mm 7.2
